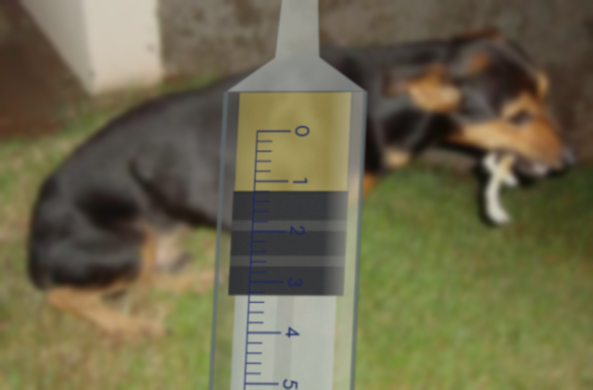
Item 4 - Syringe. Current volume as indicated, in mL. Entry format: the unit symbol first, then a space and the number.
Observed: mL 1.2
